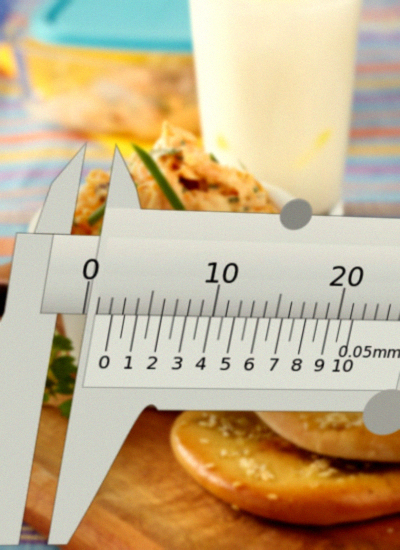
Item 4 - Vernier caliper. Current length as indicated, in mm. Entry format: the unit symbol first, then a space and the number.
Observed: mm 2.2
